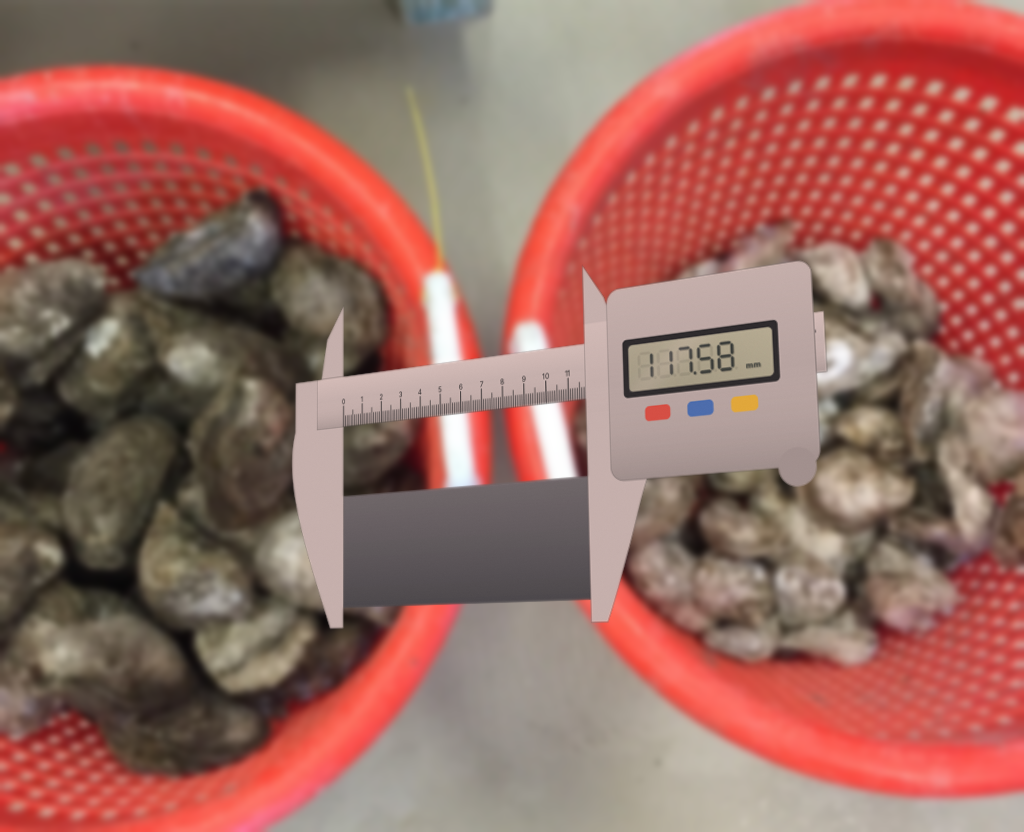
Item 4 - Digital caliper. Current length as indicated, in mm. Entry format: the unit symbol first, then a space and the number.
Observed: mm 117.58
